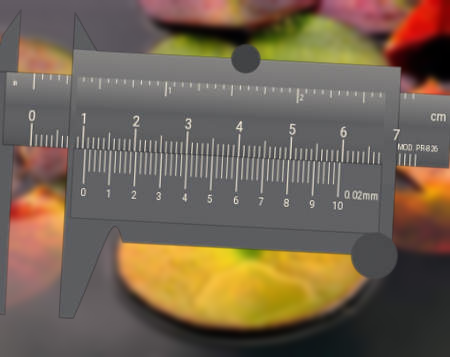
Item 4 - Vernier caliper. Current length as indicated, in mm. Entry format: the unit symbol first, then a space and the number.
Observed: mm 10.5
